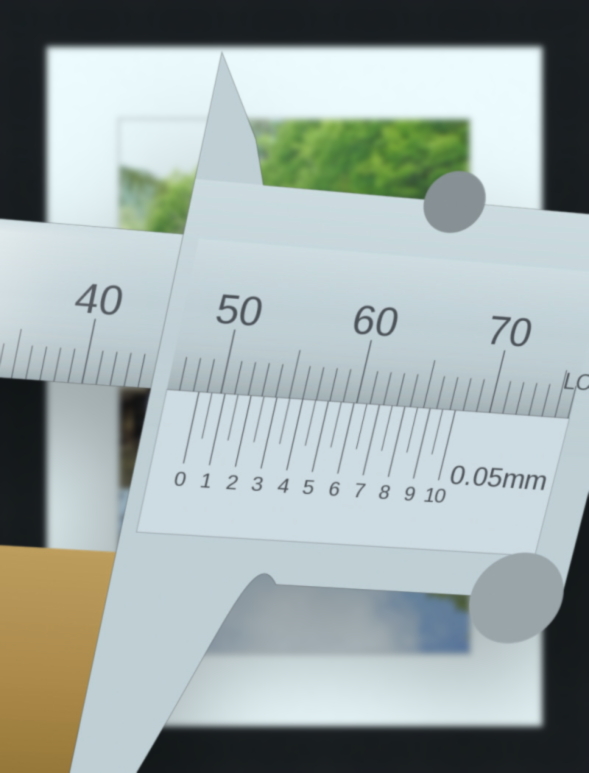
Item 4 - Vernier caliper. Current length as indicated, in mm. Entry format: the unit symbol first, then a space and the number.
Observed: mm 48.4
